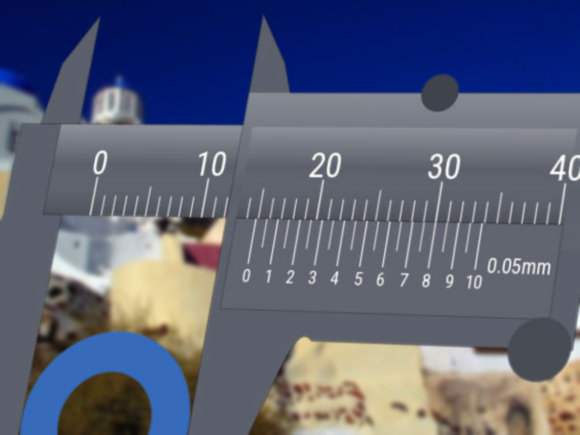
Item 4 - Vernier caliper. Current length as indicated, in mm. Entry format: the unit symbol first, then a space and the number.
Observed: mm 14.8
